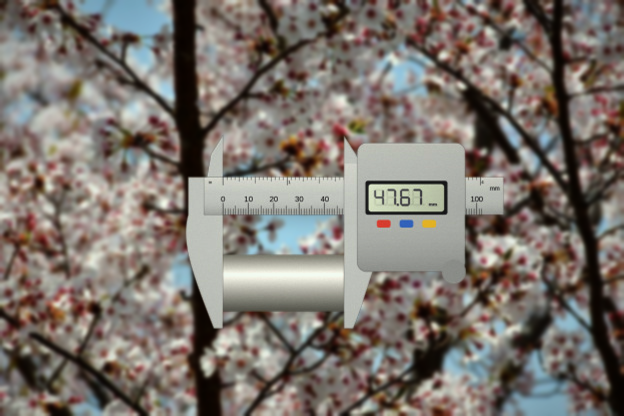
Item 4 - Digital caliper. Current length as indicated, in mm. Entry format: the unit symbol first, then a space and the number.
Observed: mm 47.67
